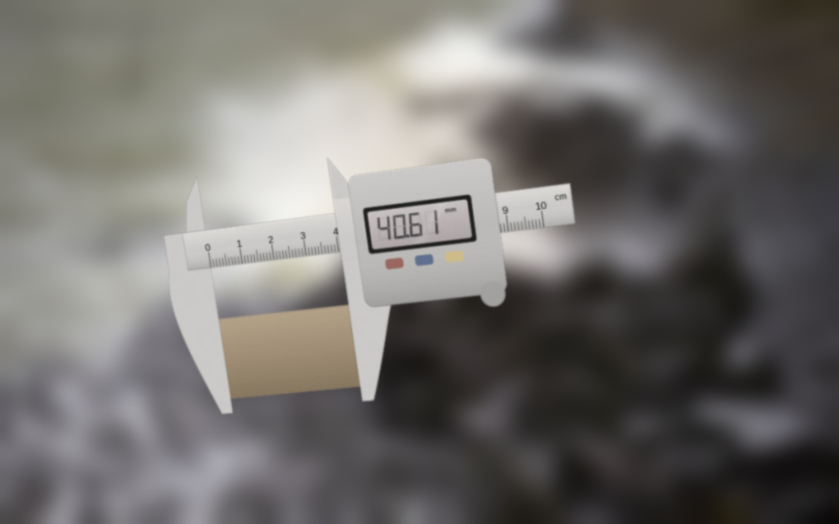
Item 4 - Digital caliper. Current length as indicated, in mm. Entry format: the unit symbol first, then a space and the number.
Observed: mm 40.61
